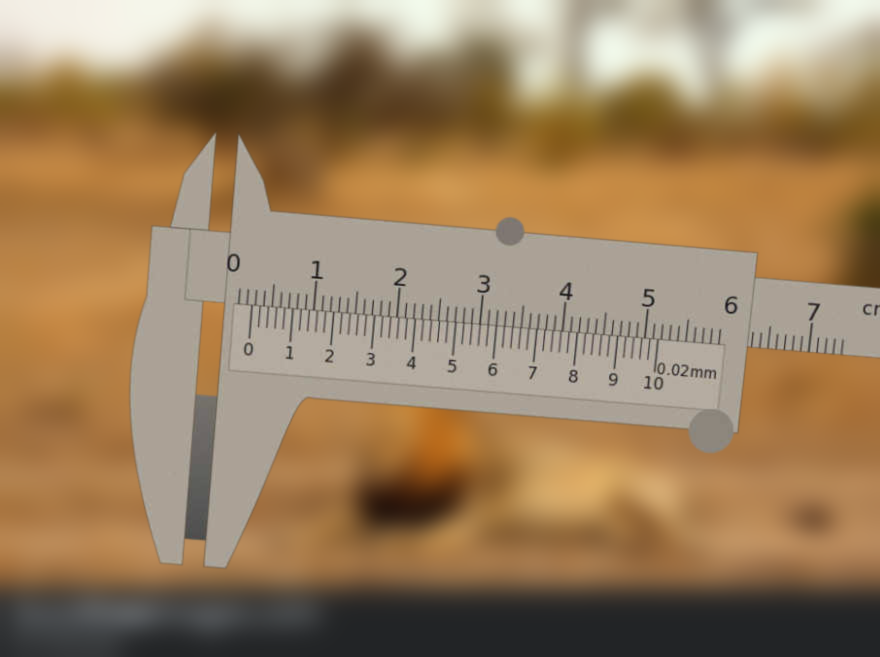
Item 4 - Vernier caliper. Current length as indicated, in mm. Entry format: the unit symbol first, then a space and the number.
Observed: mm 2.6
